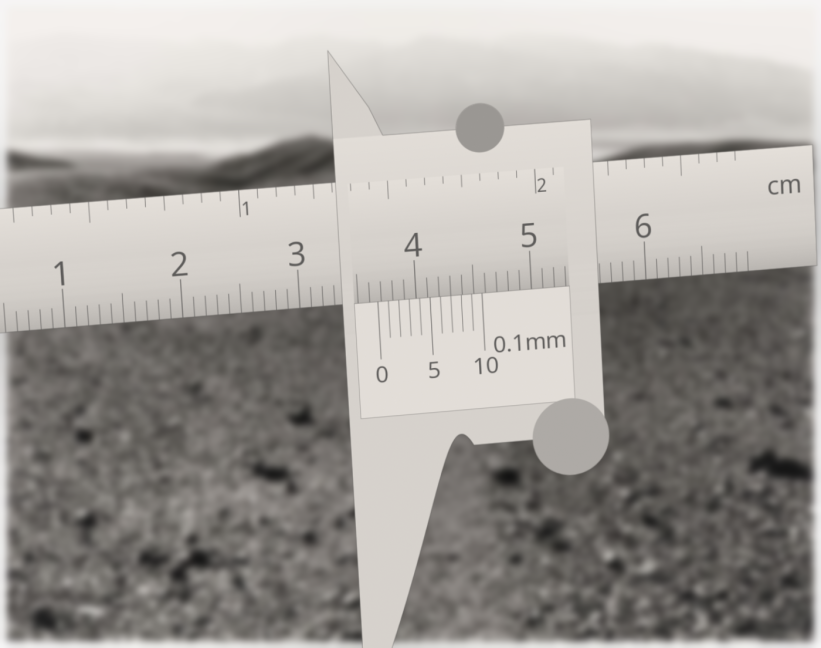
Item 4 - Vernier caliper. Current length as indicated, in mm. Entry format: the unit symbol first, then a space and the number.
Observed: mm 36.7
